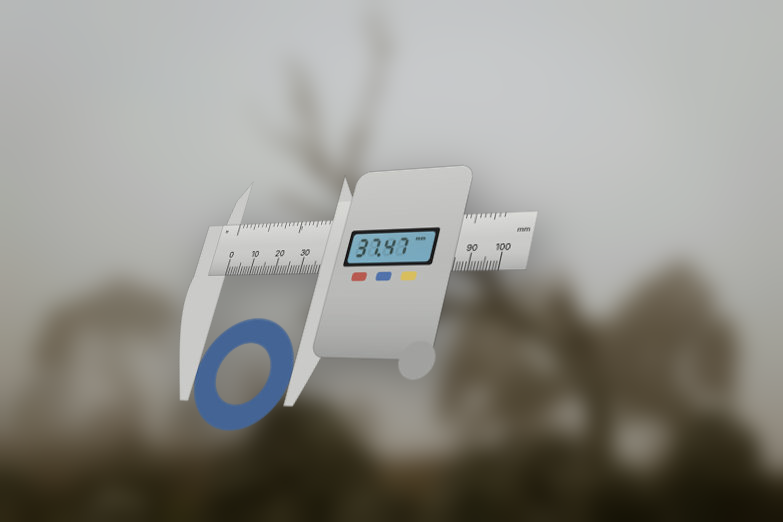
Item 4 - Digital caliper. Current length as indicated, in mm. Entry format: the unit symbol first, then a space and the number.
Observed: mm 37.47
